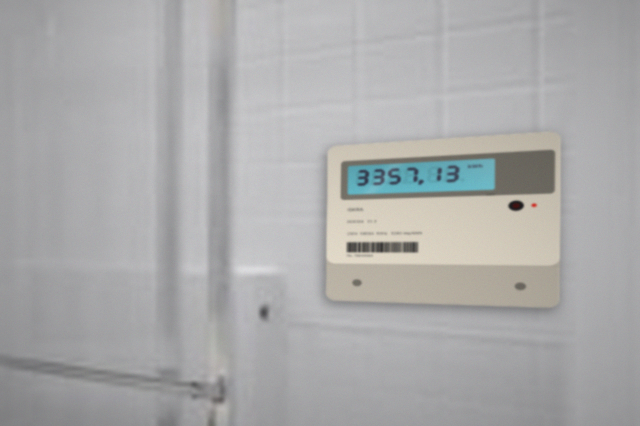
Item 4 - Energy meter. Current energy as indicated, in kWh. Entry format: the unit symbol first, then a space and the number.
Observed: kWh 3357.13
